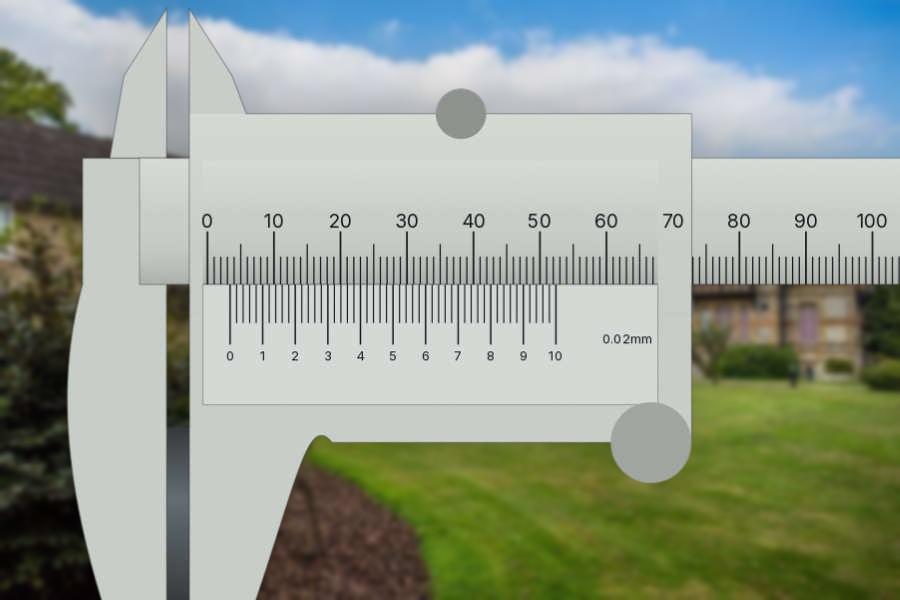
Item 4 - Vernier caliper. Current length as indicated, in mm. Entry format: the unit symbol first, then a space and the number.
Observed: mm 3.4
